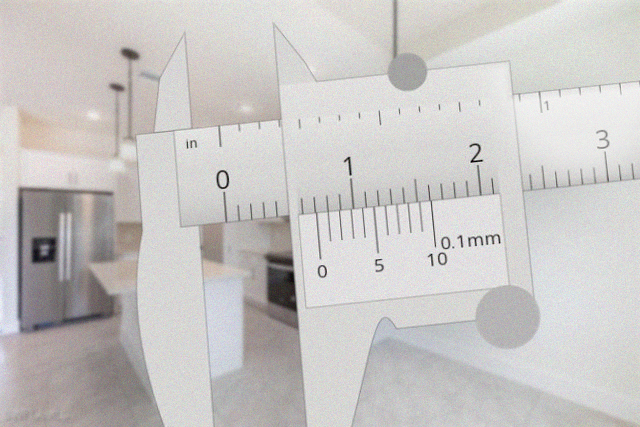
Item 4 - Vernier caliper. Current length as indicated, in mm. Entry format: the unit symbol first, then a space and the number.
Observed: mm 7.1
